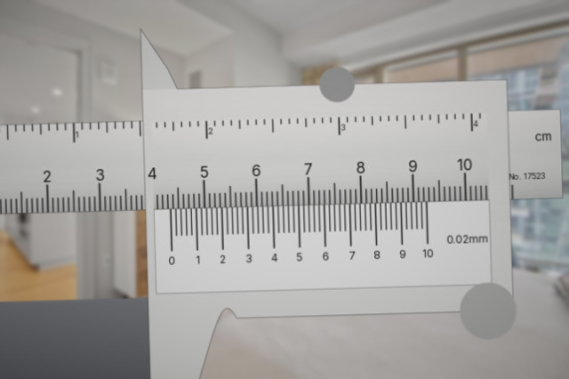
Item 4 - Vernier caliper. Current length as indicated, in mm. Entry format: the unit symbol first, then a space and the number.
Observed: mm 43.5
